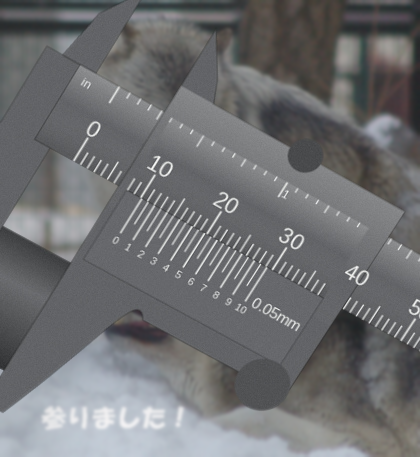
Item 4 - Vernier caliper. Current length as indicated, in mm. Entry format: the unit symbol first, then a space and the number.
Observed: mm 10.2
